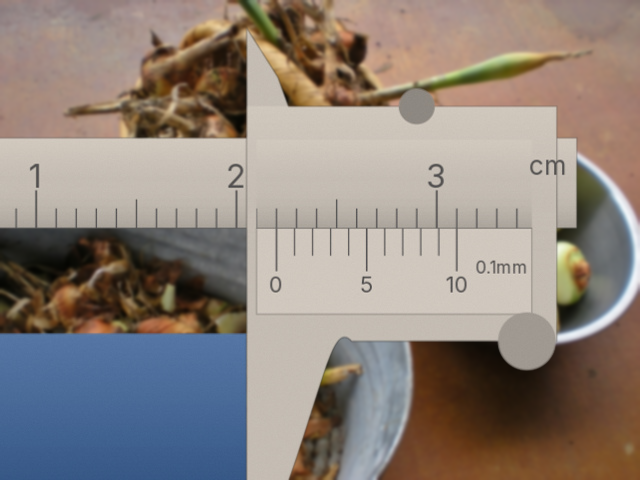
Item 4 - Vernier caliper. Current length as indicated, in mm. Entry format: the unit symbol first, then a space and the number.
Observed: mm 22.0
